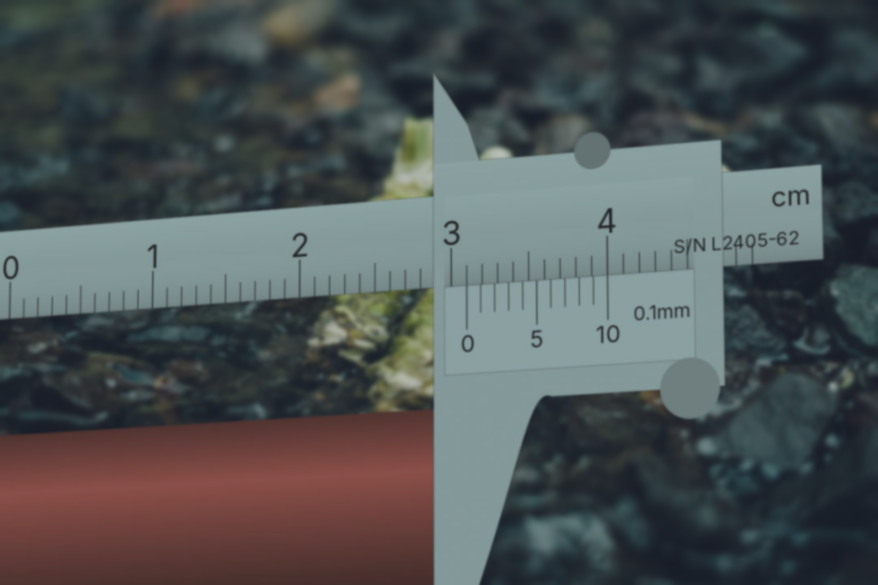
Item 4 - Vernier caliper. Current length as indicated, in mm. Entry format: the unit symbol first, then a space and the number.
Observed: mm 31.0
